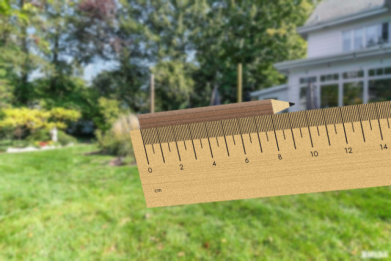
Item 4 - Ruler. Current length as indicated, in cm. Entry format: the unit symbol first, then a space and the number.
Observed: cm 9.5
